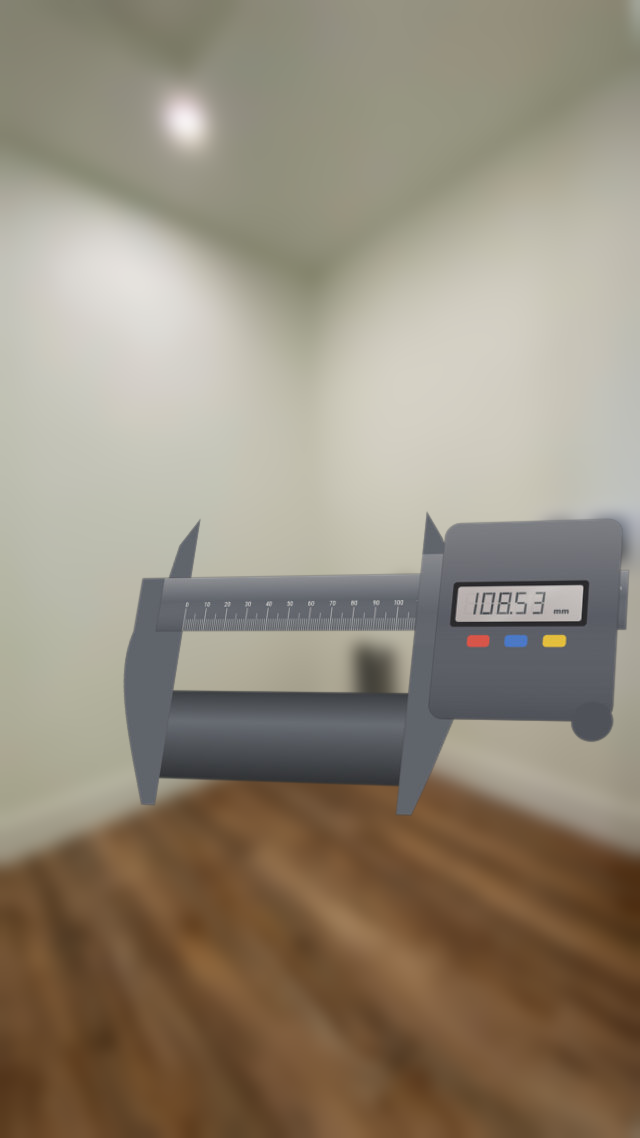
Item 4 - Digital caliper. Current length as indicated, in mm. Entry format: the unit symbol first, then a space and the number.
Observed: mm 108.53
